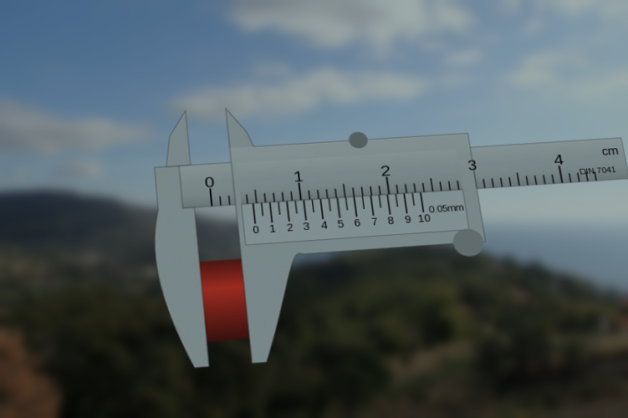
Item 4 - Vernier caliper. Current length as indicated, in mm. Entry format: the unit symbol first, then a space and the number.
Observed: mm 4.6
